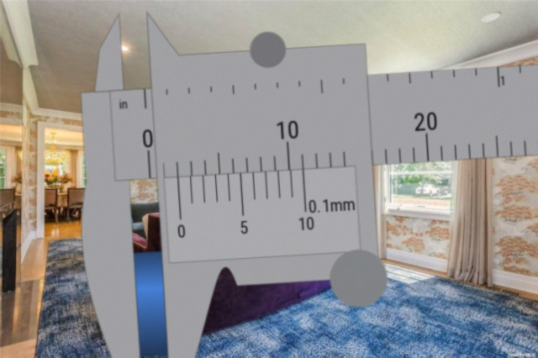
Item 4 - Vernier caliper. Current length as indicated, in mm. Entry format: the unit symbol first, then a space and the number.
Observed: mm 2.0
